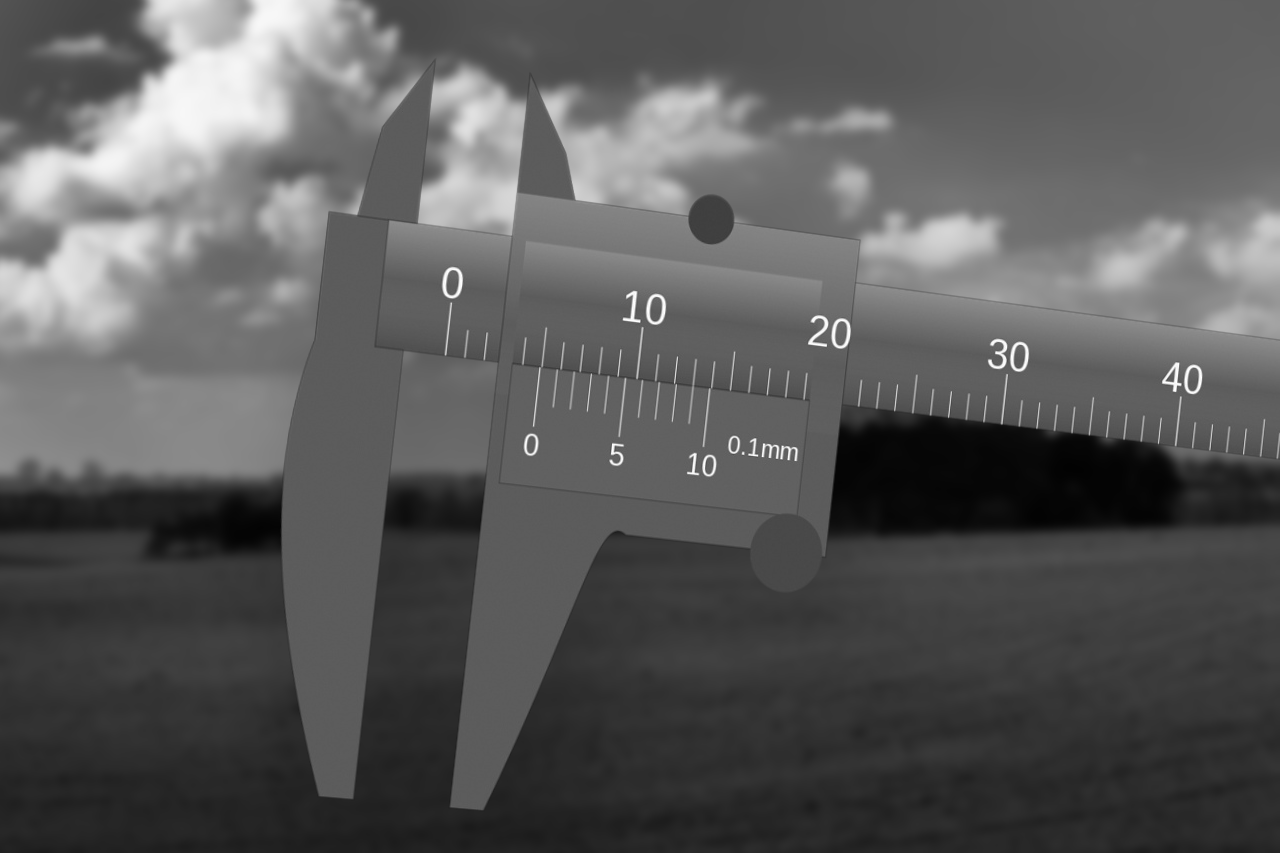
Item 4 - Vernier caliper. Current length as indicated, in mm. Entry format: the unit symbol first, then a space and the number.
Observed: mm 4.9
